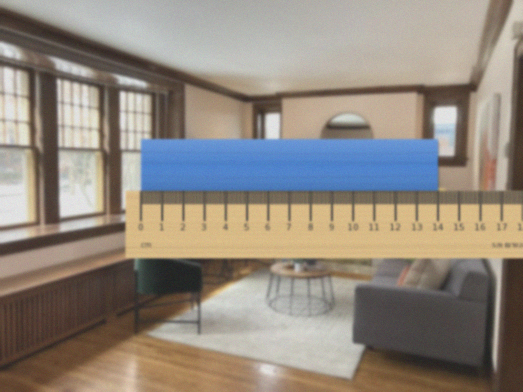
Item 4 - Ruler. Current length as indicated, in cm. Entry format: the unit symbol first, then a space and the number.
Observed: cm 14
